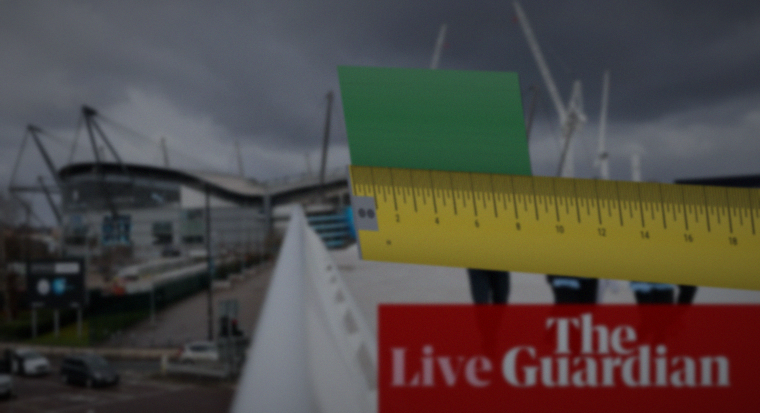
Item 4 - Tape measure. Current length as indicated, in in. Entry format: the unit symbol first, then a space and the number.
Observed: in 9
